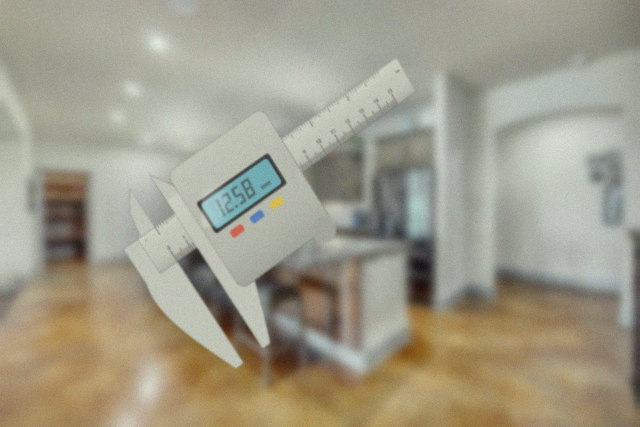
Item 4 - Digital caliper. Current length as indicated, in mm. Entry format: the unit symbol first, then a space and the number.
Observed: mm 12.58
